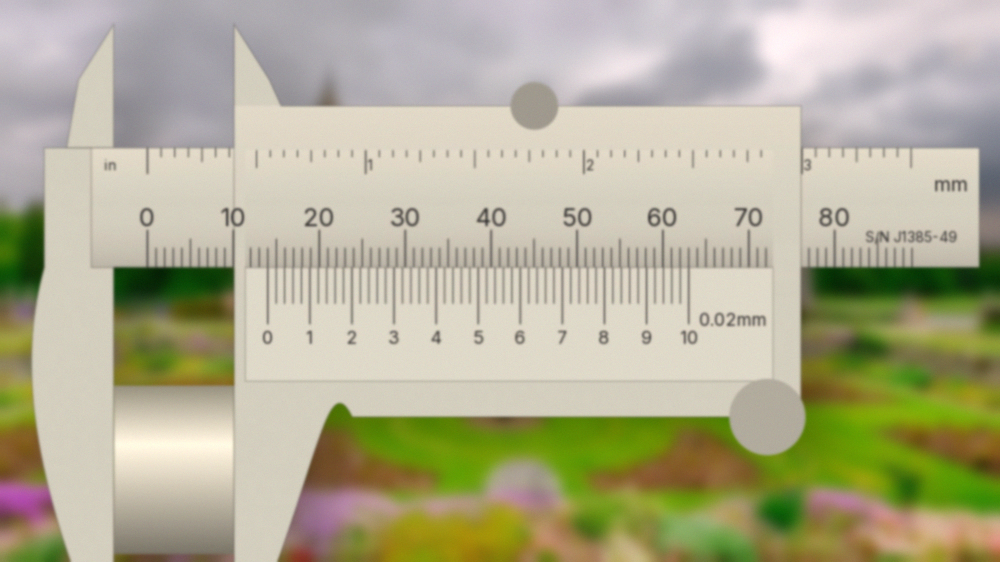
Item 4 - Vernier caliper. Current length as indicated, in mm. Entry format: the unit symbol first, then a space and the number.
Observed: mm 14.0
